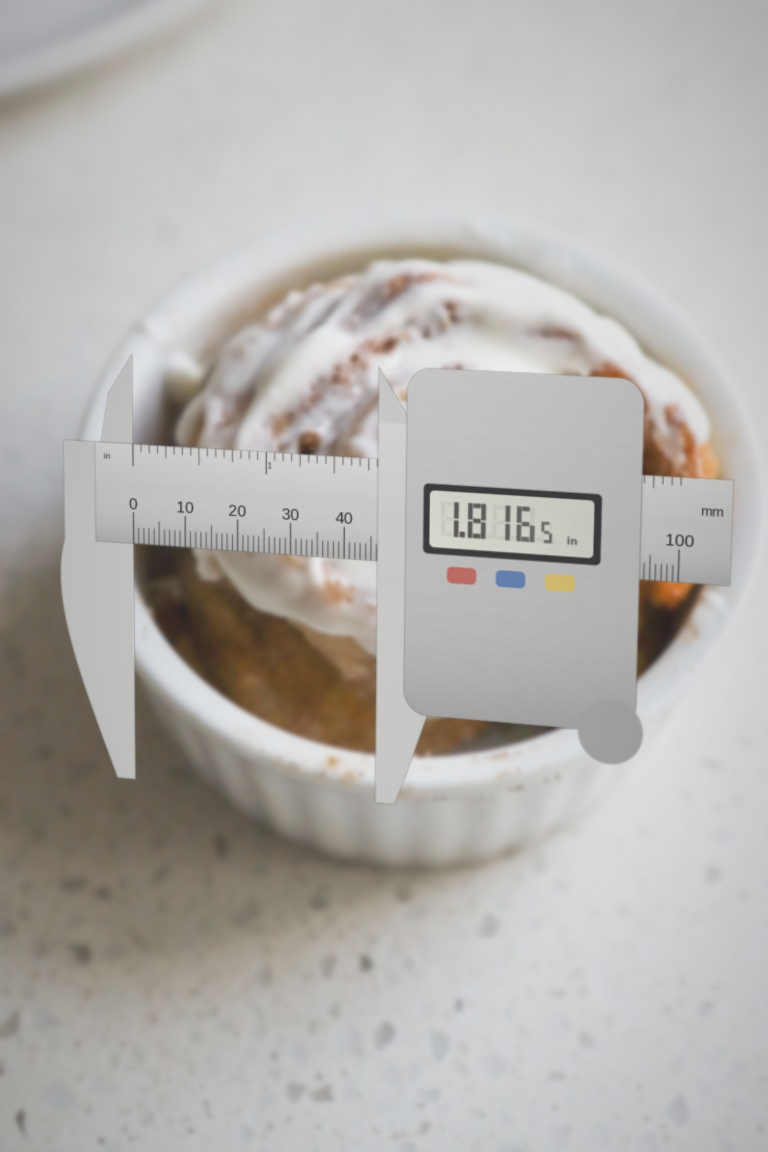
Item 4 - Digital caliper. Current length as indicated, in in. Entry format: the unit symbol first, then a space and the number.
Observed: in 1.8165
